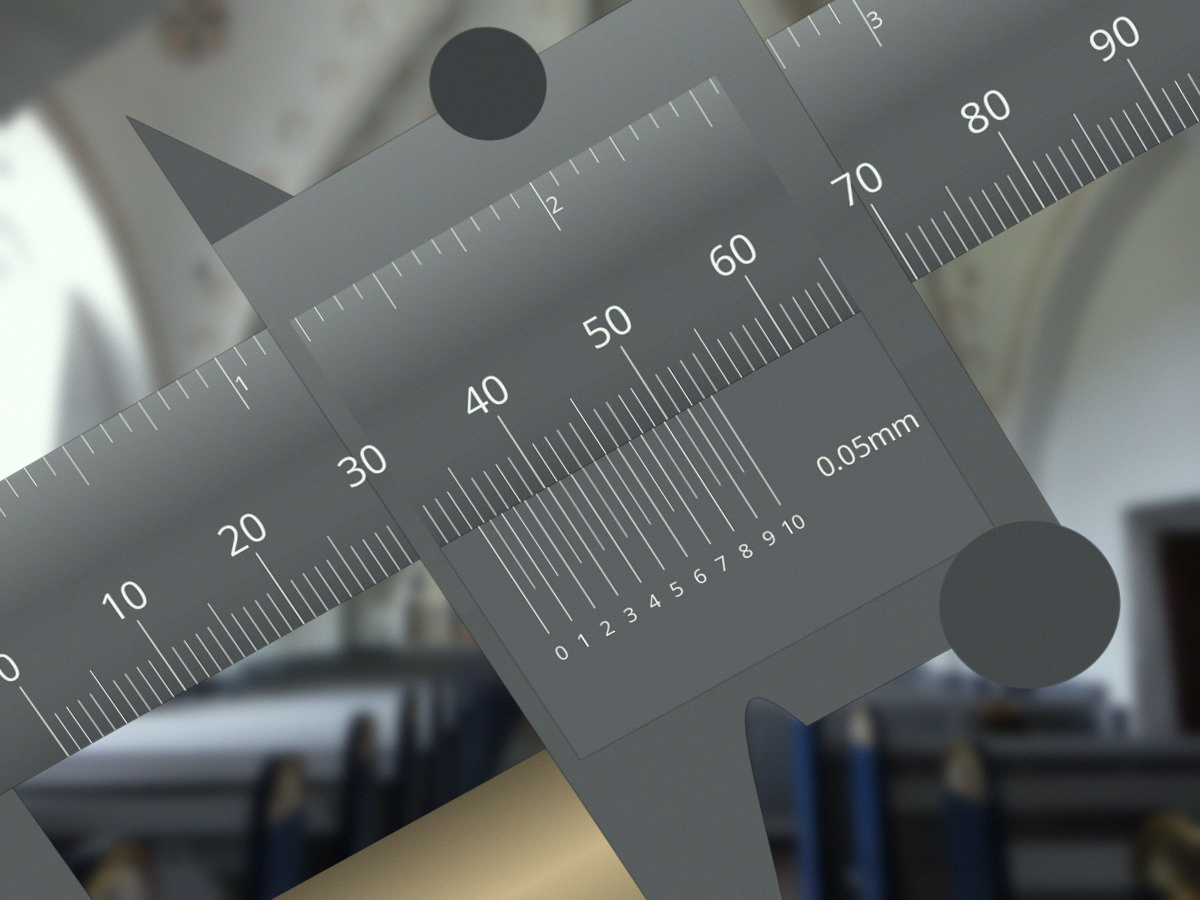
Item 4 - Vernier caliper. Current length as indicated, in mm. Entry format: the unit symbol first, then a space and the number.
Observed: mm 34.5
